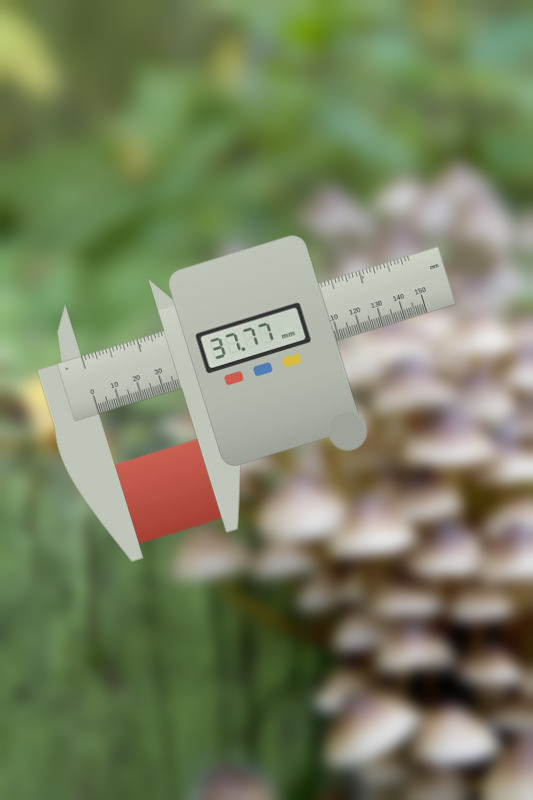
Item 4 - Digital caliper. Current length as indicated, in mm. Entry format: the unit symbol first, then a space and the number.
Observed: mm 37.77
